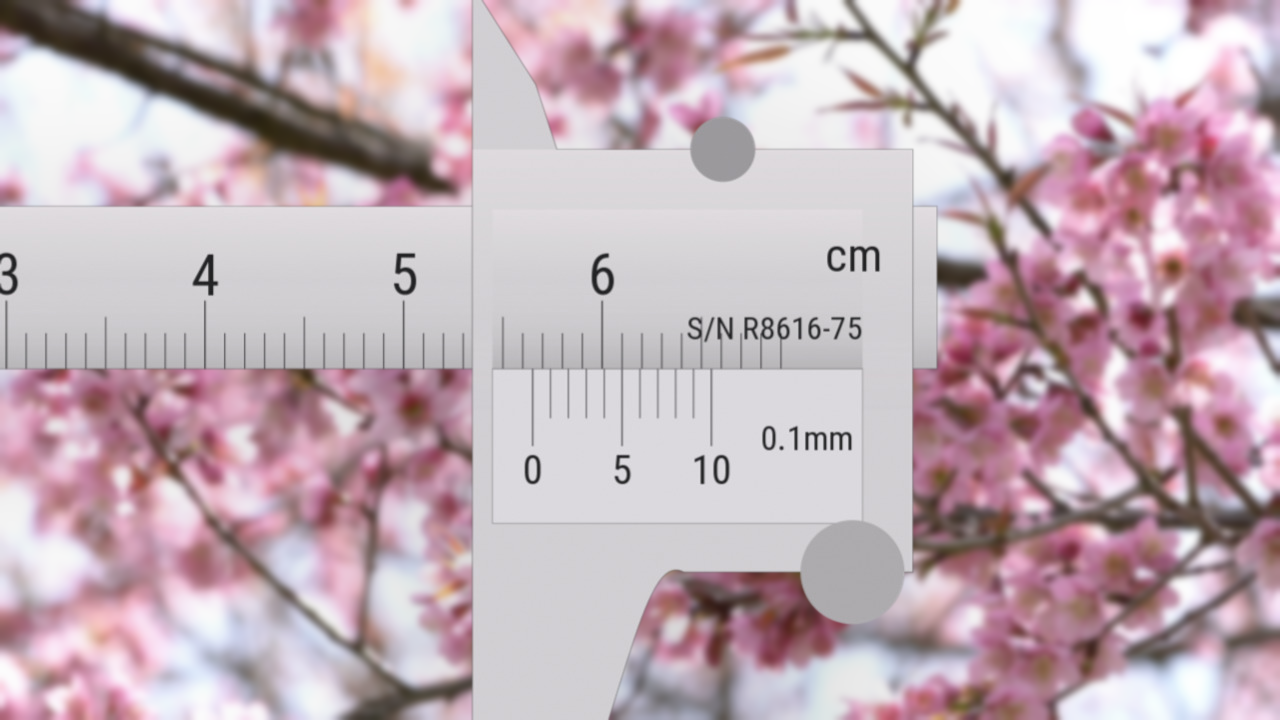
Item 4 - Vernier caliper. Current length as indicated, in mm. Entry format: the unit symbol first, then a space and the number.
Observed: mm 56.5
